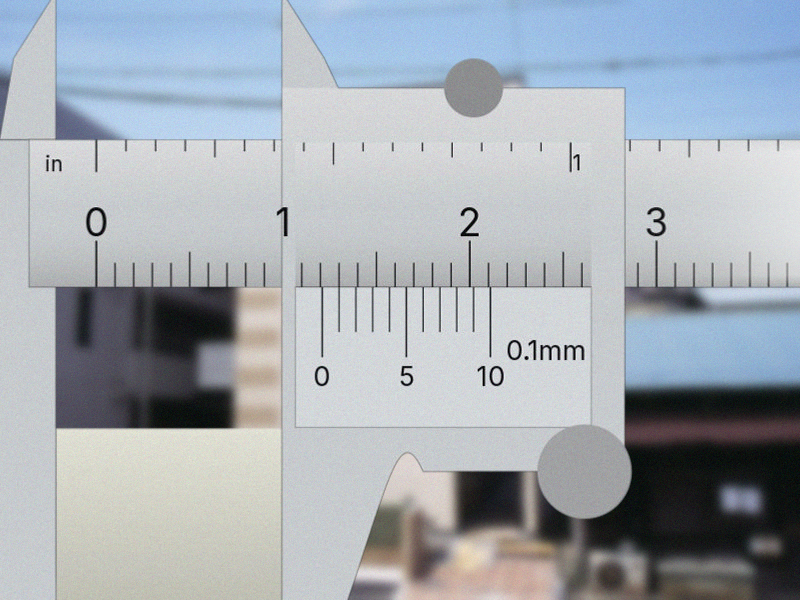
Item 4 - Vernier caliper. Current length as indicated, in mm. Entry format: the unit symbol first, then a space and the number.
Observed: mm 12.1
